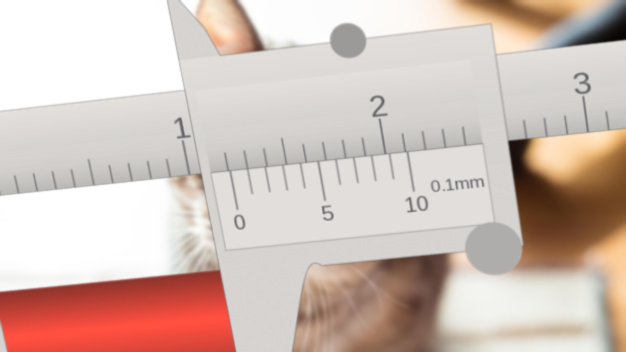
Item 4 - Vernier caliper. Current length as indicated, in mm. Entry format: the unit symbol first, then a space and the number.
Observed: mm 12.1
